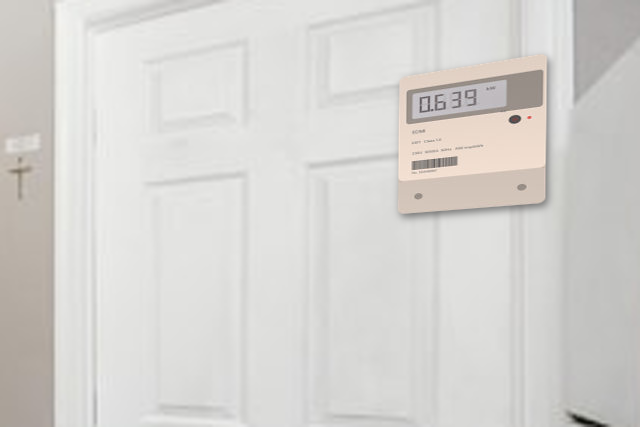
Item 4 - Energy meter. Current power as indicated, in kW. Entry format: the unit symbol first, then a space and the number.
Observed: kW 0.639
